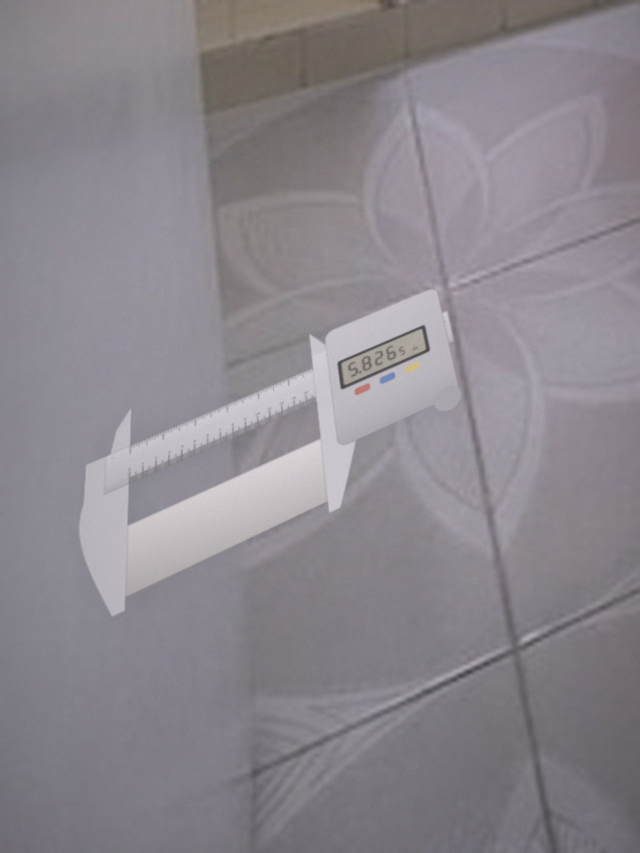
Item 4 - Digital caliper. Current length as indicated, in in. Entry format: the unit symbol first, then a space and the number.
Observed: in 5.8265
